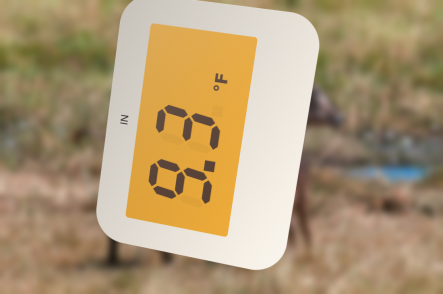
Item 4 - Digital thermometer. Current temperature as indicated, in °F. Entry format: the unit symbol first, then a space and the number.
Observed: °F 9.3
